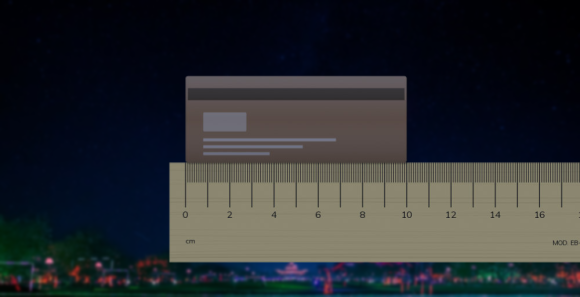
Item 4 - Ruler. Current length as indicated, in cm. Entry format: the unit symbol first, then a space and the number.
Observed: cm 10
